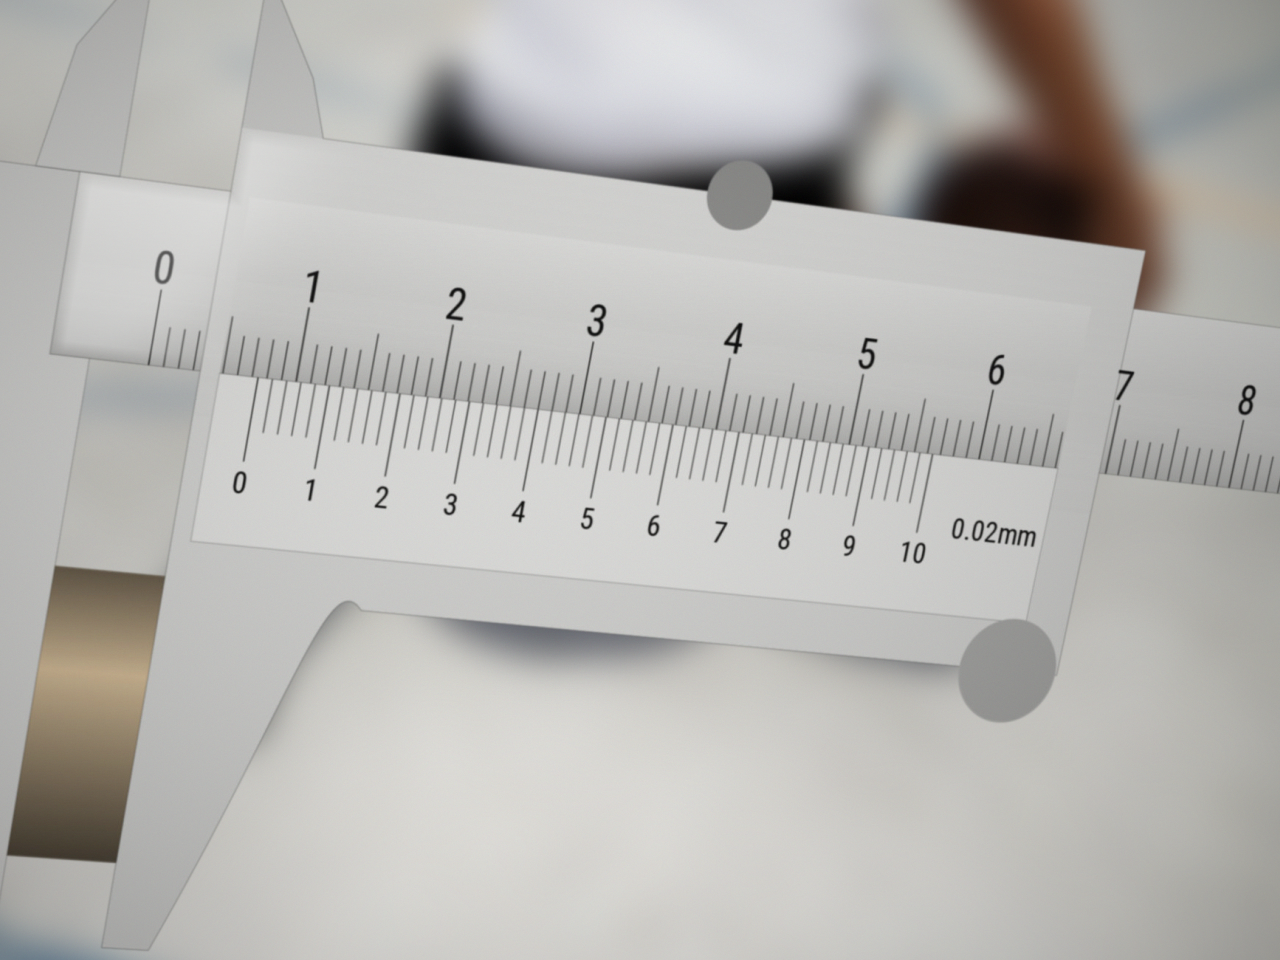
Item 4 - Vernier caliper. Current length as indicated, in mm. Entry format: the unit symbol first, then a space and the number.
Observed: mm 7.4
